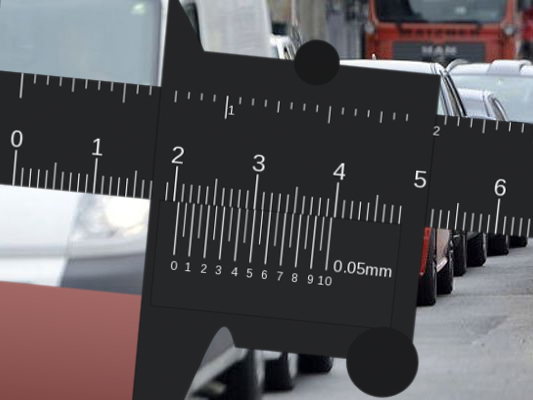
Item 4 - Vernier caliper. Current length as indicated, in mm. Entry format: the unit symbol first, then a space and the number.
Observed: mm 20.6
